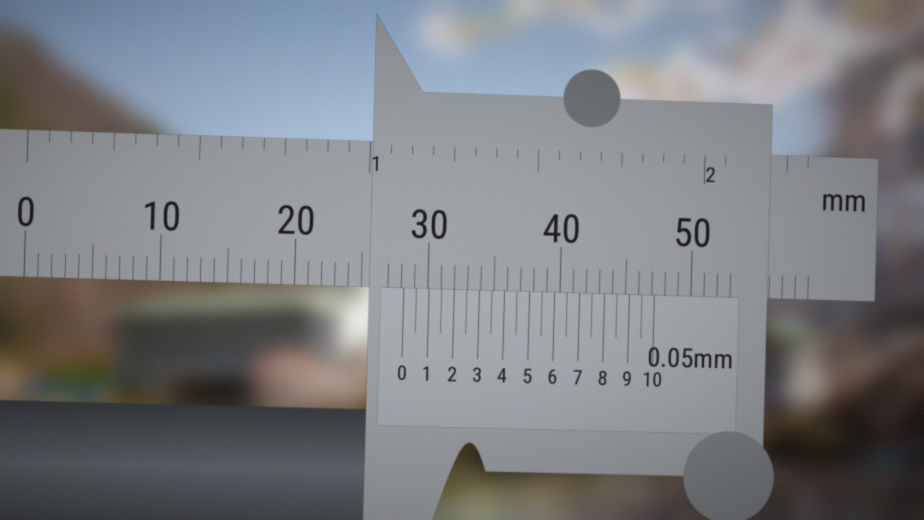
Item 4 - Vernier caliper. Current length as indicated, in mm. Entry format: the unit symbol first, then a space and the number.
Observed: mm 28.2
